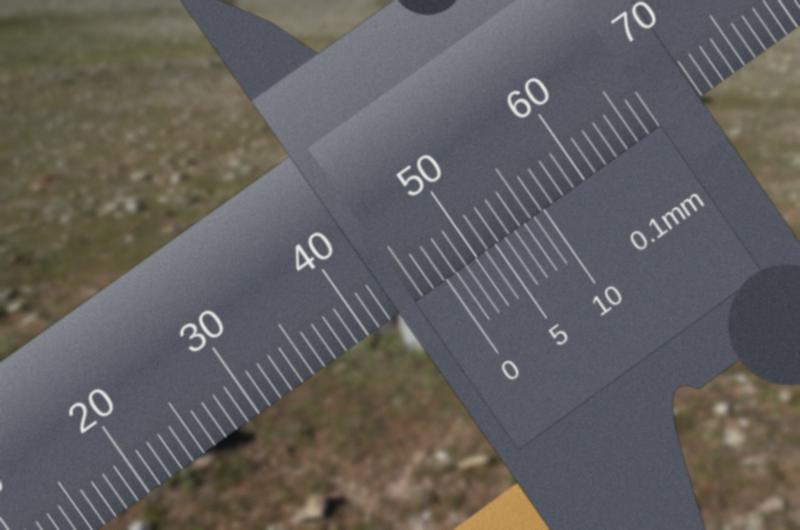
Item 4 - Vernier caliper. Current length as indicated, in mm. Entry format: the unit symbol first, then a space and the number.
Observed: mm 47.2
